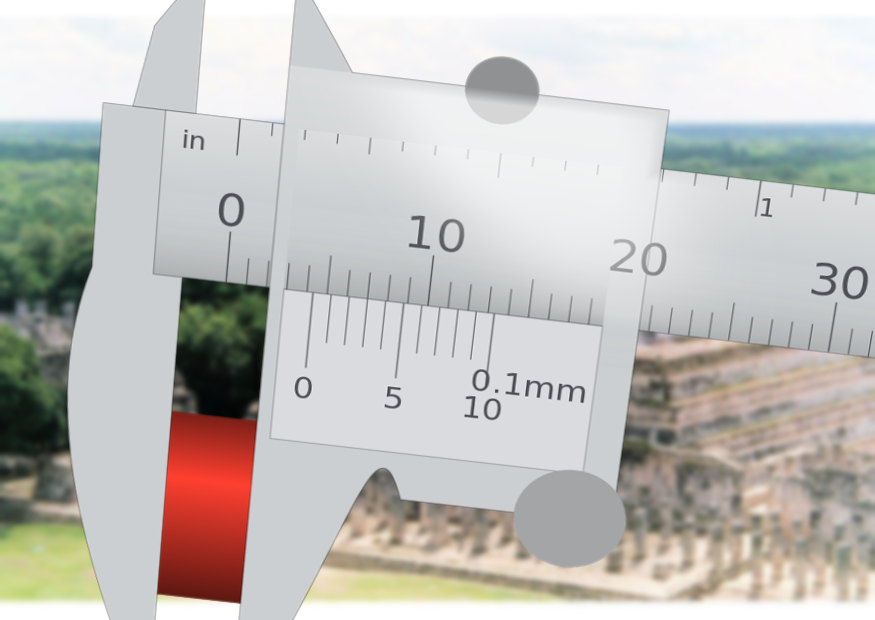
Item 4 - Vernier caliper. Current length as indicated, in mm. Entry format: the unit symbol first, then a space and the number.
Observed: mm 4.3
